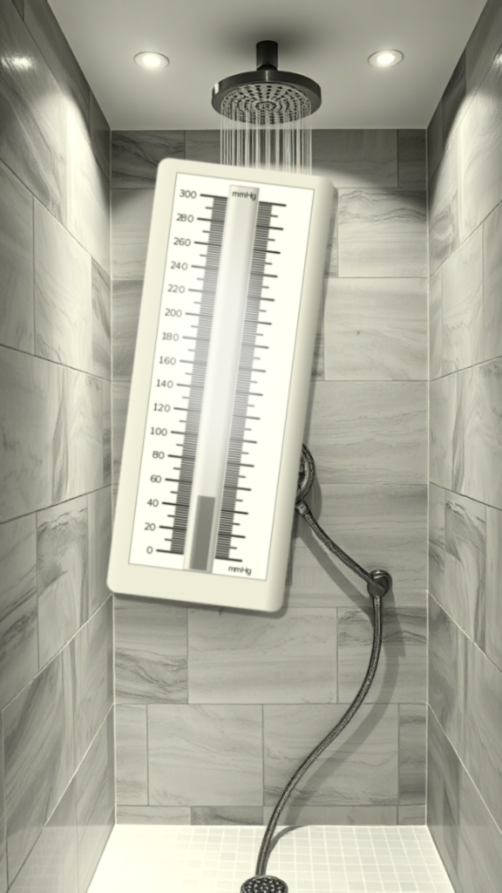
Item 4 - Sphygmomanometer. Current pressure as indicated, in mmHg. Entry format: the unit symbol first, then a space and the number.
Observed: mmHg 50
